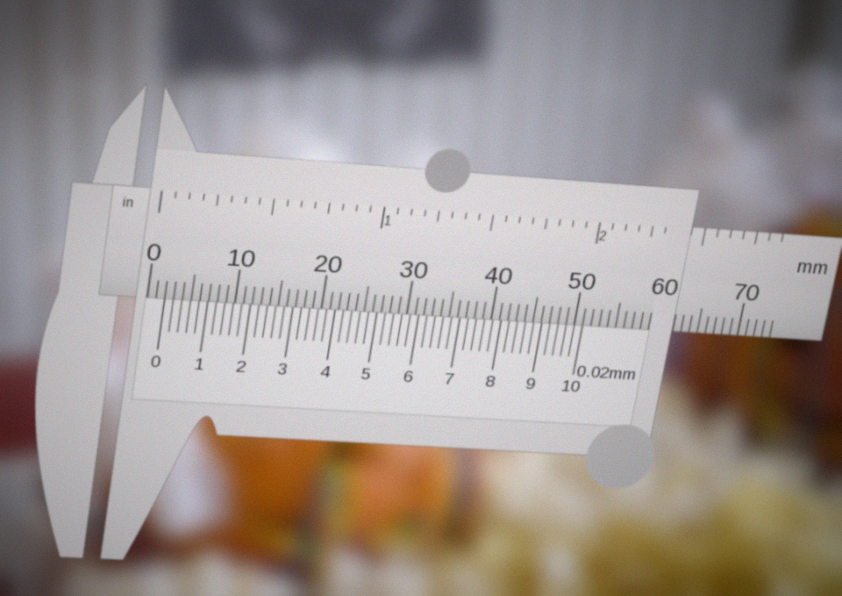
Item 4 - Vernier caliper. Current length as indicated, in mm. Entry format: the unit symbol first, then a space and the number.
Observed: mm 2.0
